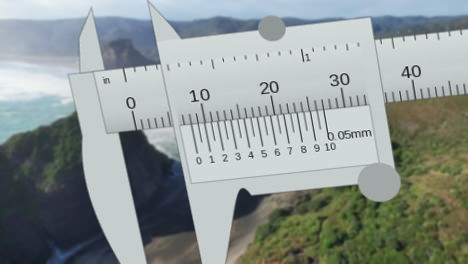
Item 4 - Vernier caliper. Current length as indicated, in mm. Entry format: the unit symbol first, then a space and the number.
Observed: mm 8.0
